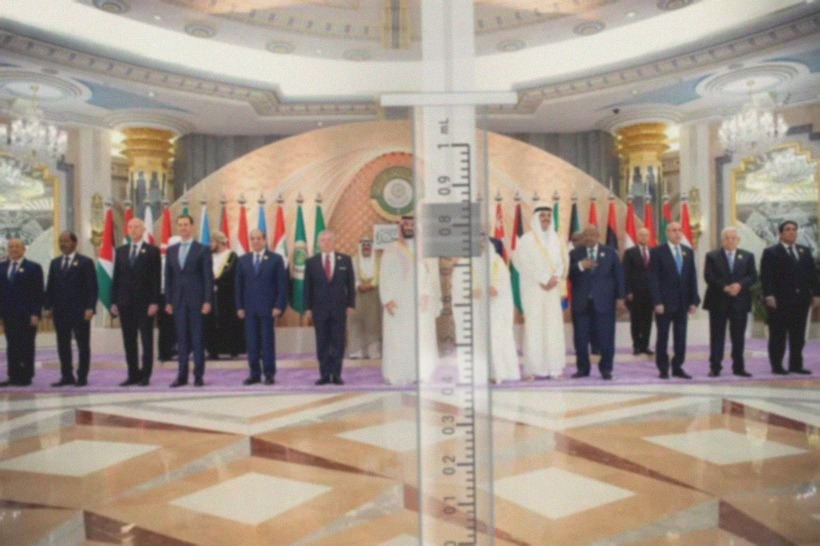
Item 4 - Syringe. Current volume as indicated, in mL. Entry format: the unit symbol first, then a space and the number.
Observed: mL 0.72
